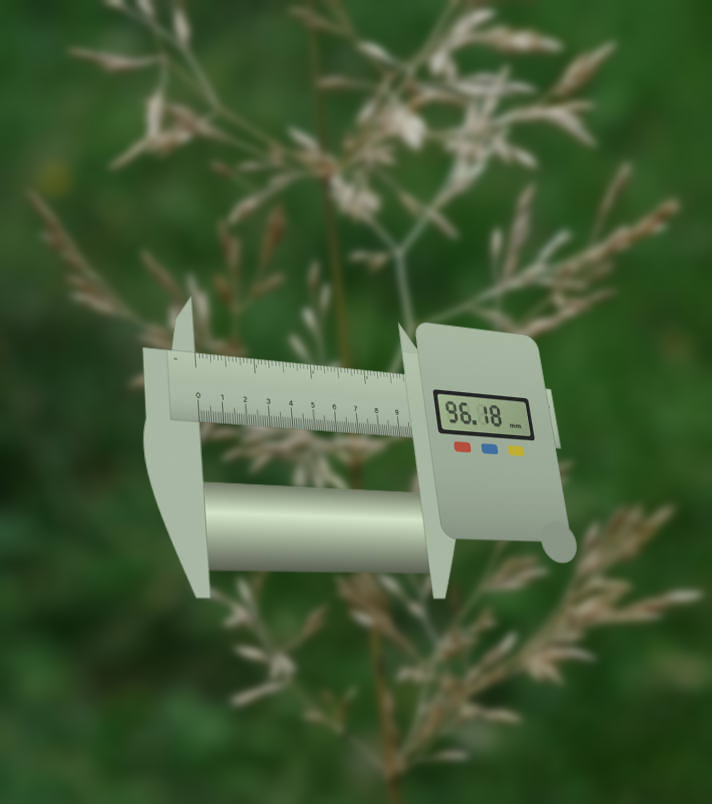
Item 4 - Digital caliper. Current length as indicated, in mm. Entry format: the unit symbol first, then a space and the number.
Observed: mm 96.18
